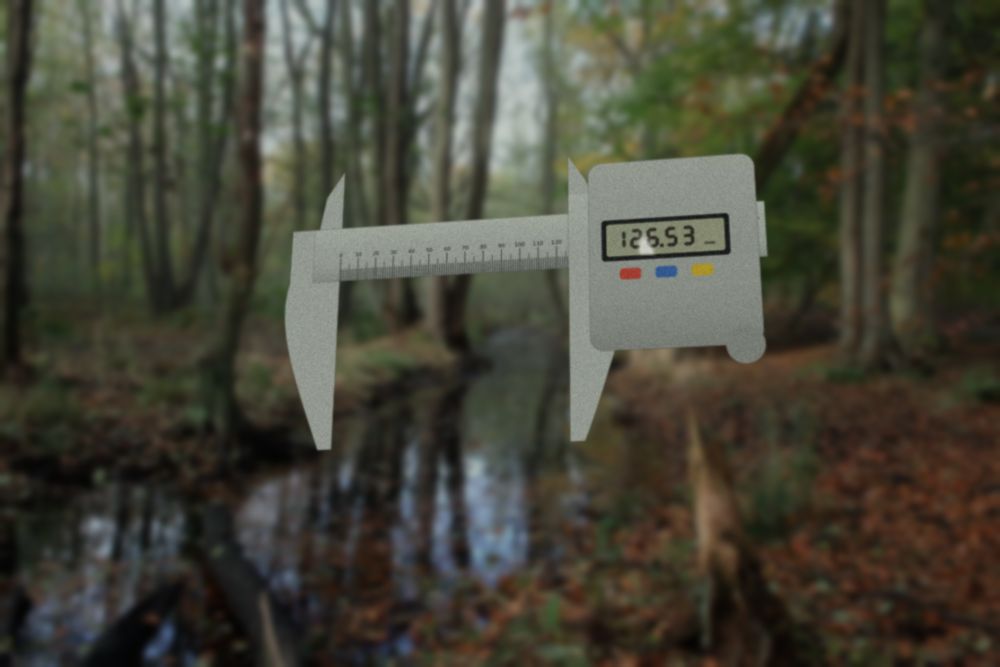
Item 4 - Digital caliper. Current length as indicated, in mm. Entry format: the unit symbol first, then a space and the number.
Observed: mm 126.53
